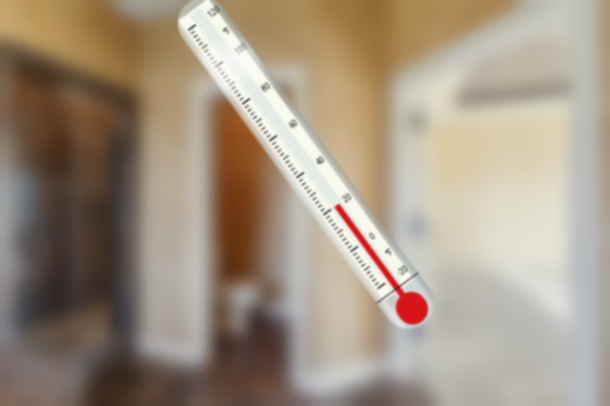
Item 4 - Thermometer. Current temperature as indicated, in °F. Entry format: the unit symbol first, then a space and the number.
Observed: °F 20
